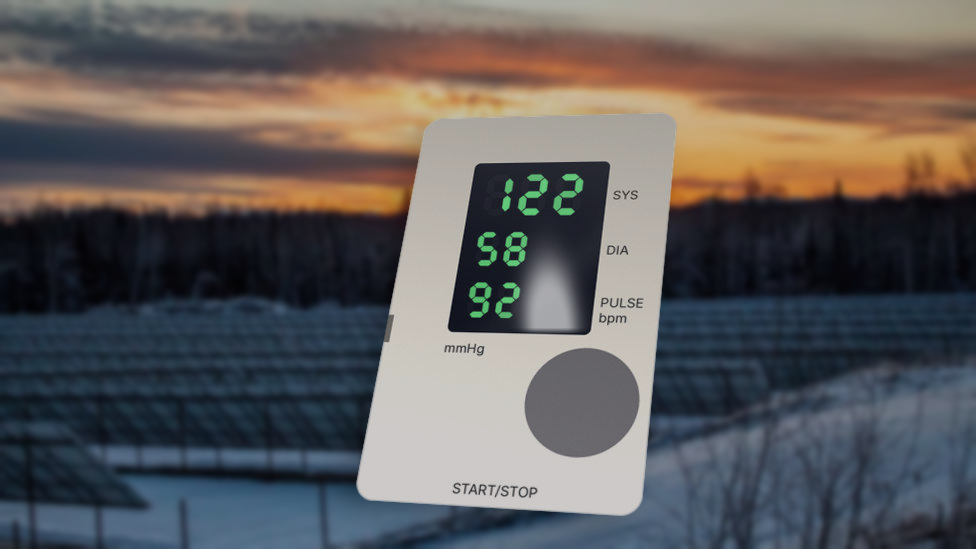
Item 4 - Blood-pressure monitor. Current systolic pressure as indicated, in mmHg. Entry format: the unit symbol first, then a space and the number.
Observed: mmHg 122
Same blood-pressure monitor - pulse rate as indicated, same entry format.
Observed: bpm 92
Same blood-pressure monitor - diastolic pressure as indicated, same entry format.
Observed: mmHg 58
